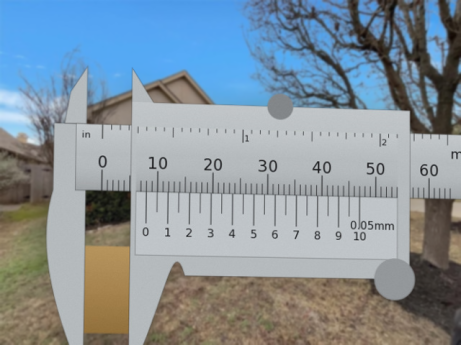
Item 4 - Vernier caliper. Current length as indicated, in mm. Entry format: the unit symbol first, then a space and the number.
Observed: mm 8.0
